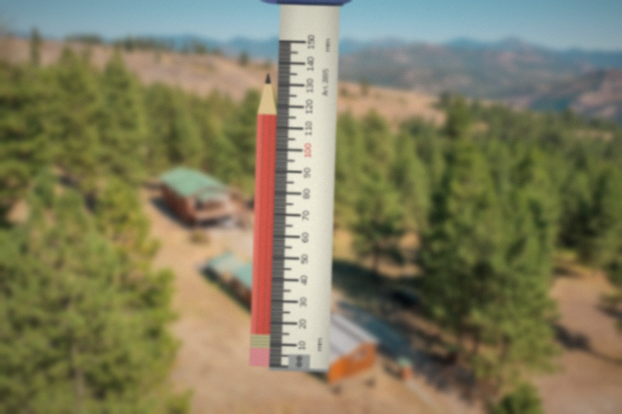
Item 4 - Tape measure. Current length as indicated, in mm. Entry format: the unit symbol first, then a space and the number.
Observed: mm 135
